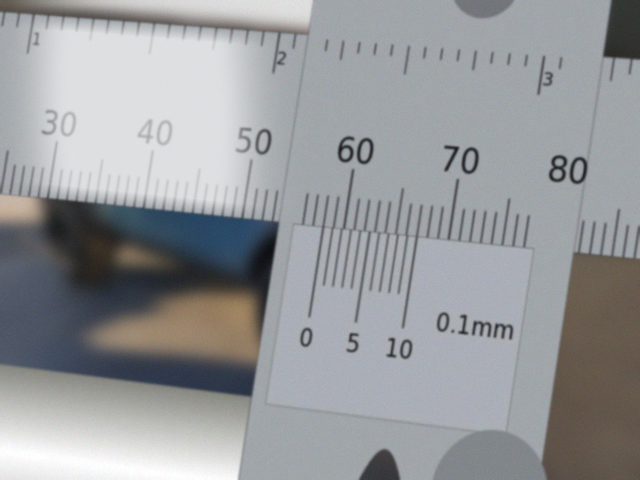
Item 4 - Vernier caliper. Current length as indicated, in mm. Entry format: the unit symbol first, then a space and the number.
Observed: mm 58.0
